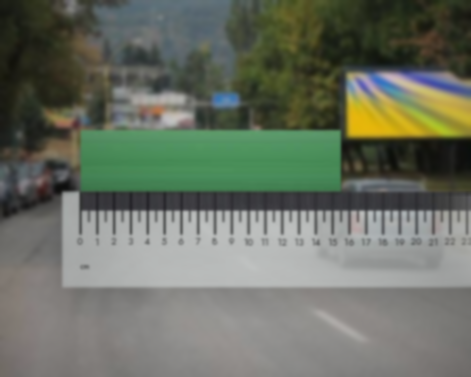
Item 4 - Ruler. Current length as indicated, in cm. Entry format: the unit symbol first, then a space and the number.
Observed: cm 15.5
